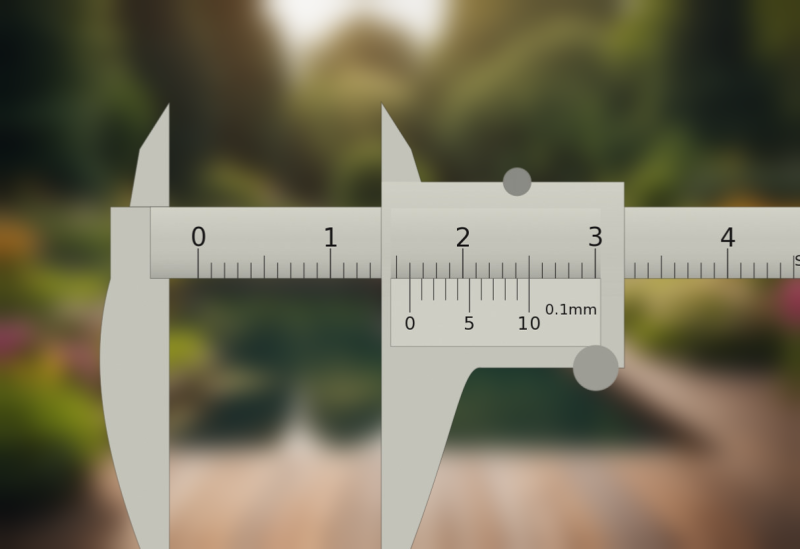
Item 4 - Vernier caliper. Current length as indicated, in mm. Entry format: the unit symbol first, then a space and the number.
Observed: mm 16.0
